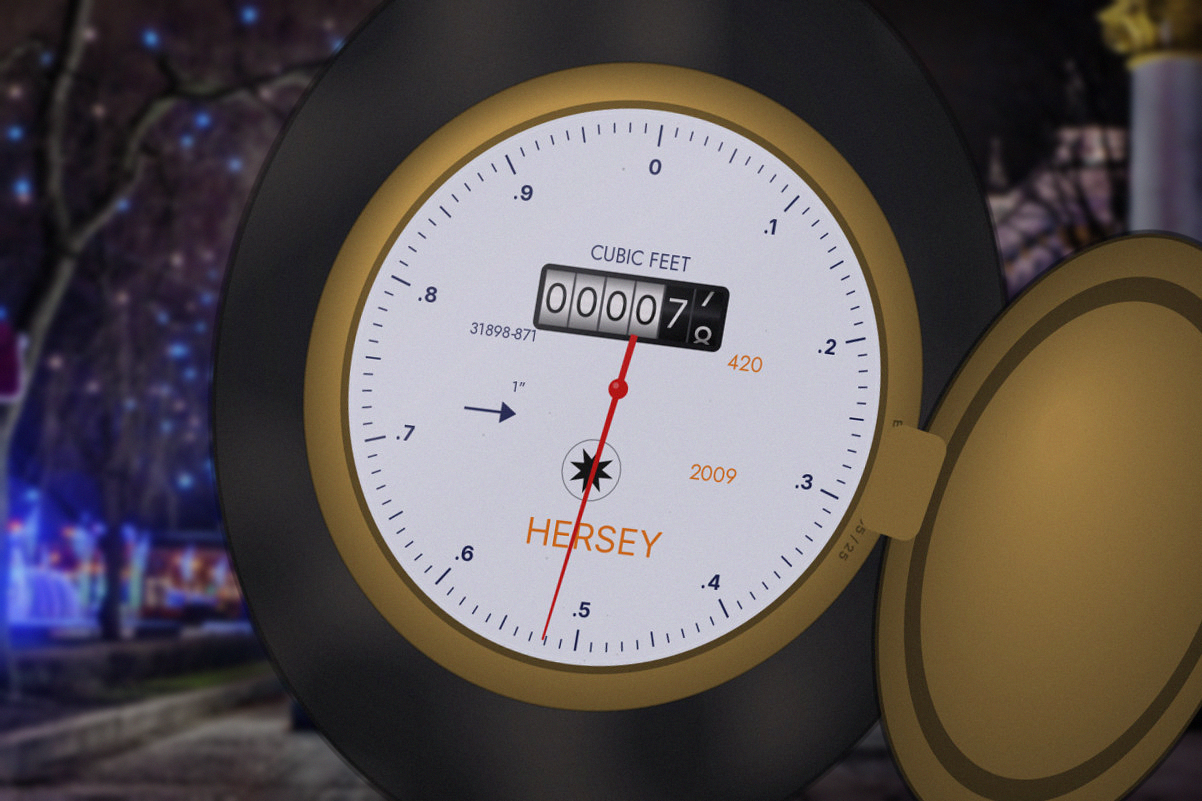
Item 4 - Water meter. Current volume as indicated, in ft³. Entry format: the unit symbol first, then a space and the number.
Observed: ft³ 77.52
